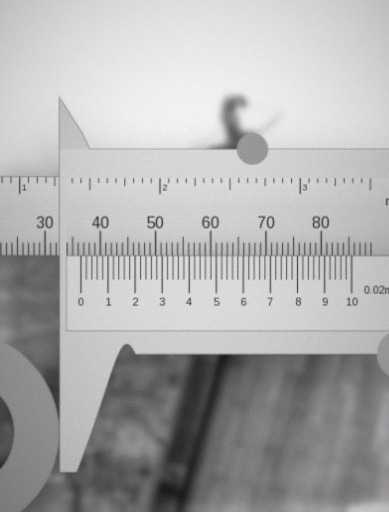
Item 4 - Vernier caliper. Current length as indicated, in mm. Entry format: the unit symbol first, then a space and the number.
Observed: mm 36.5
